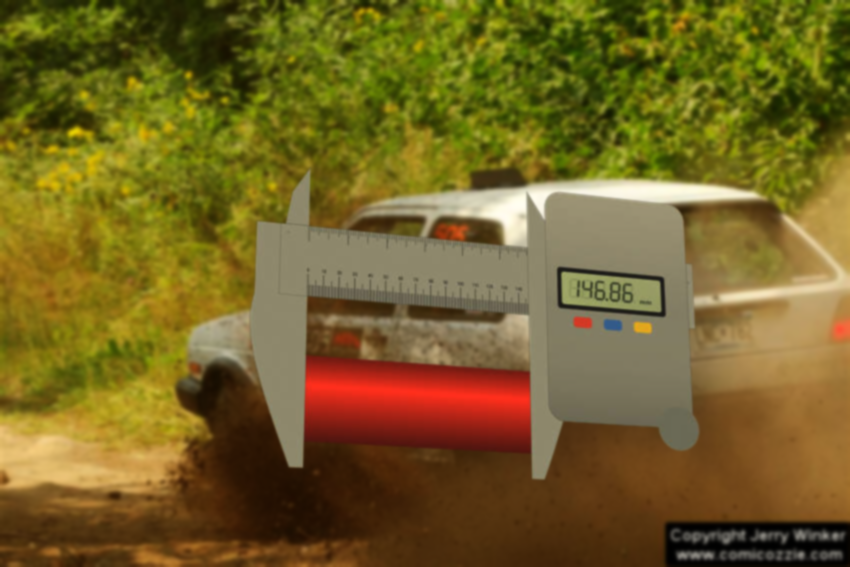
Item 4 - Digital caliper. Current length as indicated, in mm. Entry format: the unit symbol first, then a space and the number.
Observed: mm 146.86
